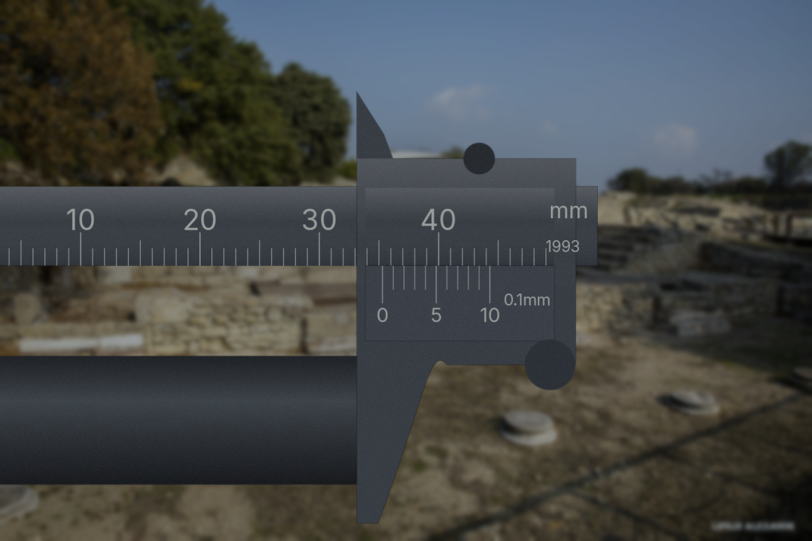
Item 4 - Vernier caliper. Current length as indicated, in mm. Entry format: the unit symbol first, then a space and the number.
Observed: mm 35.3
